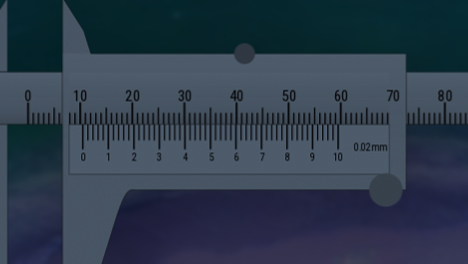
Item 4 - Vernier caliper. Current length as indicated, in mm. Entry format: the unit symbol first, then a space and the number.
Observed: mm 10.5
